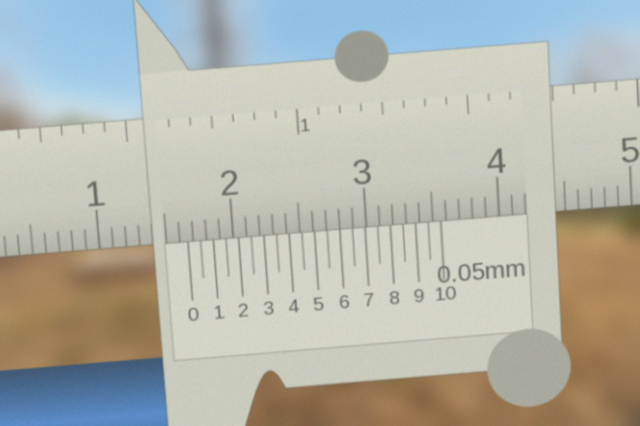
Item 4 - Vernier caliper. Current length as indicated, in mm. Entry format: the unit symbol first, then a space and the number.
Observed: mm 16.6
